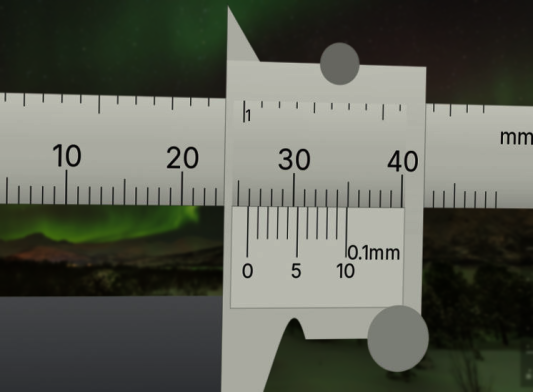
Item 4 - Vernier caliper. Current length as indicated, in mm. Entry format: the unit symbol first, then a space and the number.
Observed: mm 25.9
